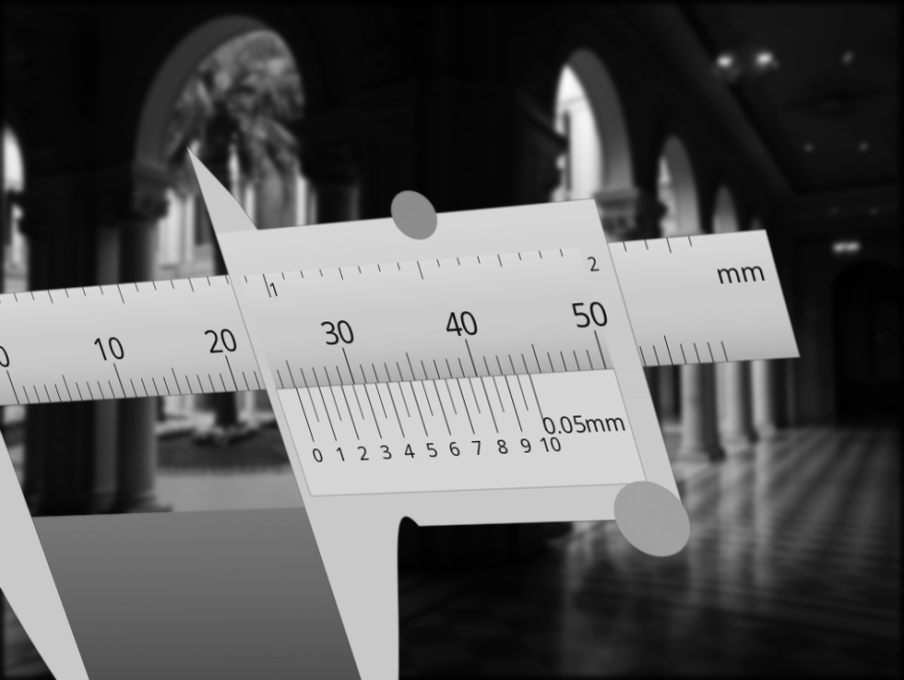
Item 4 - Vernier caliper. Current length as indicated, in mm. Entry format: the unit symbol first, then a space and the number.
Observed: mm 25.1
